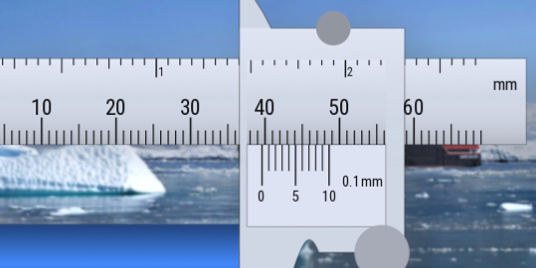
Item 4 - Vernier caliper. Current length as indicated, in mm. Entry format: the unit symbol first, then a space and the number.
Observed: mm 39.6
